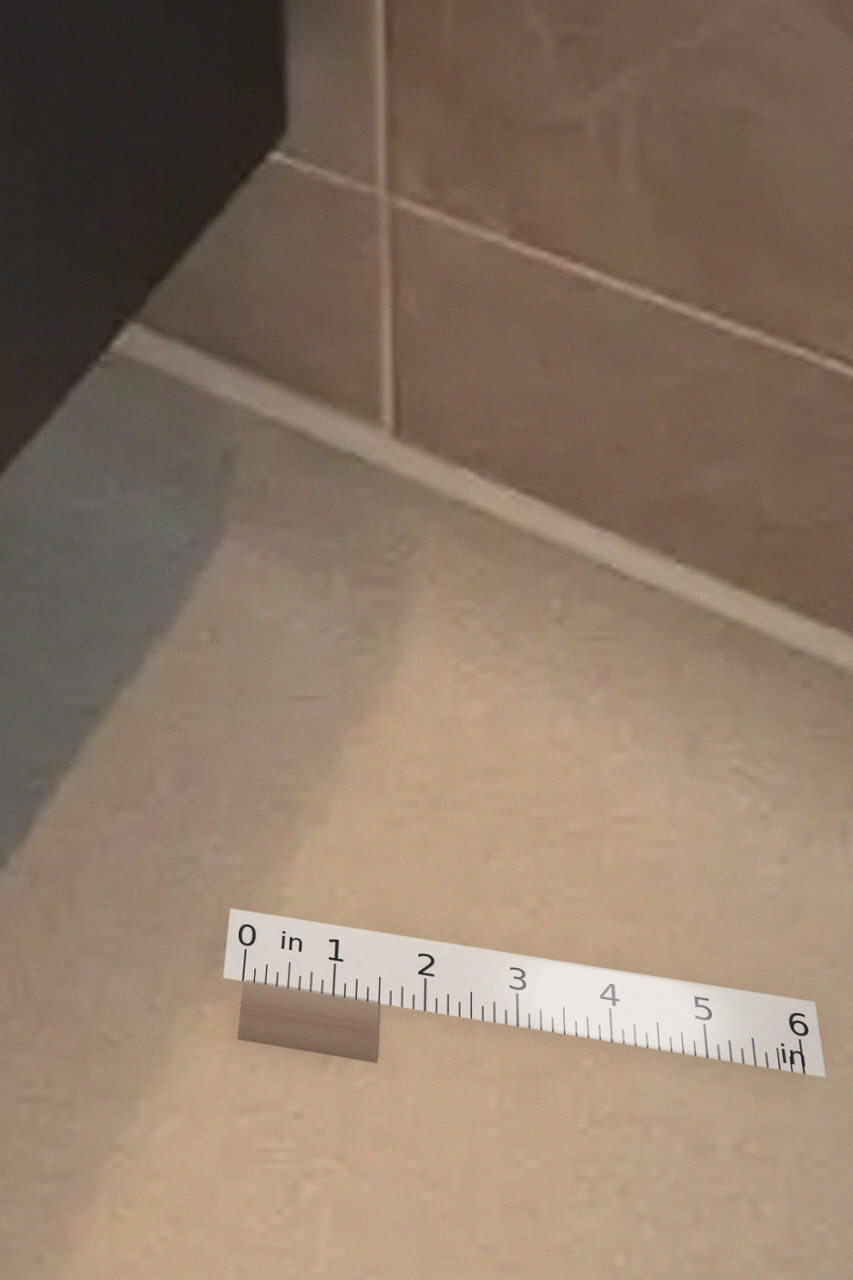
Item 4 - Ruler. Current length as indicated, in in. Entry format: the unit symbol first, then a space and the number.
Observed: in 1.5
